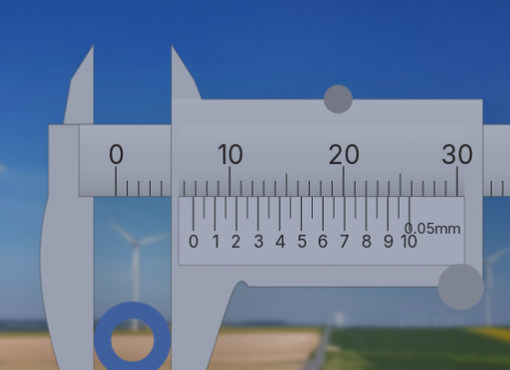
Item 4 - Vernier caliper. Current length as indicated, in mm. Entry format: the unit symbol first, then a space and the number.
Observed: mm 6.8
